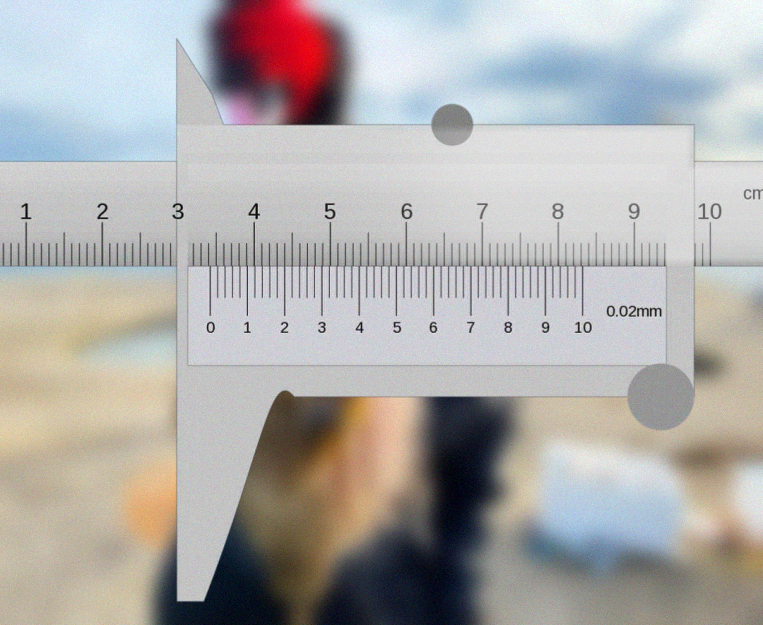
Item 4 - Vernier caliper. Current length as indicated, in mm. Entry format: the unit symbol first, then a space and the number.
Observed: mm 34.2
